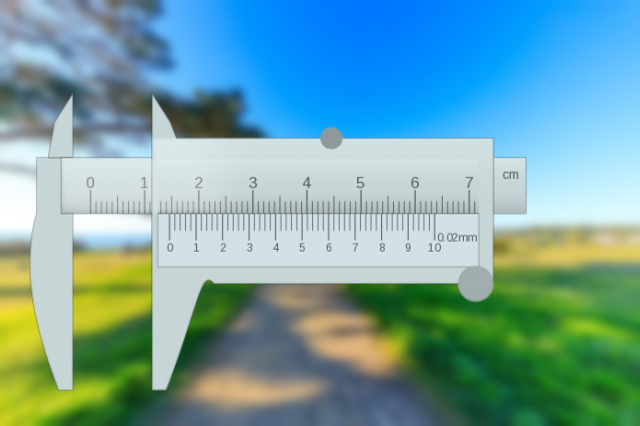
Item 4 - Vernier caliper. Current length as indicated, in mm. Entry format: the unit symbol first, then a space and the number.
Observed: mm 14.6
